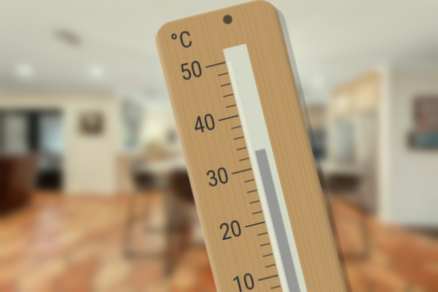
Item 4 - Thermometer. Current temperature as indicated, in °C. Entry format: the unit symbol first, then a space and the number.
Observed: °C 33
